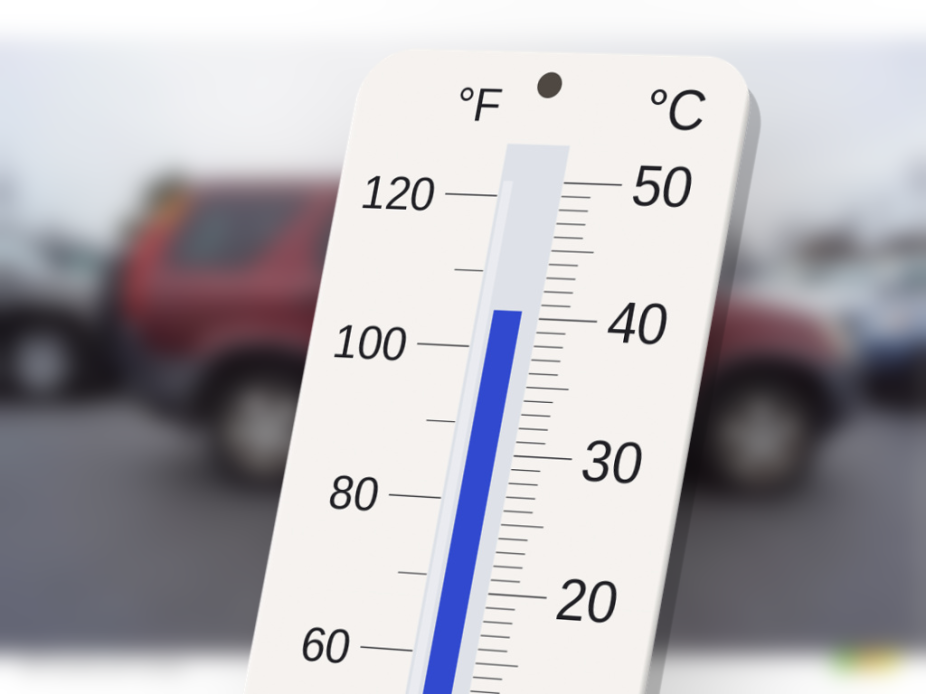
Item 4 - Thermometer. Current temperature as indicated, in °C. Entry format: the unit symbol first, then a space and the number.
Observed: °C 40.5
